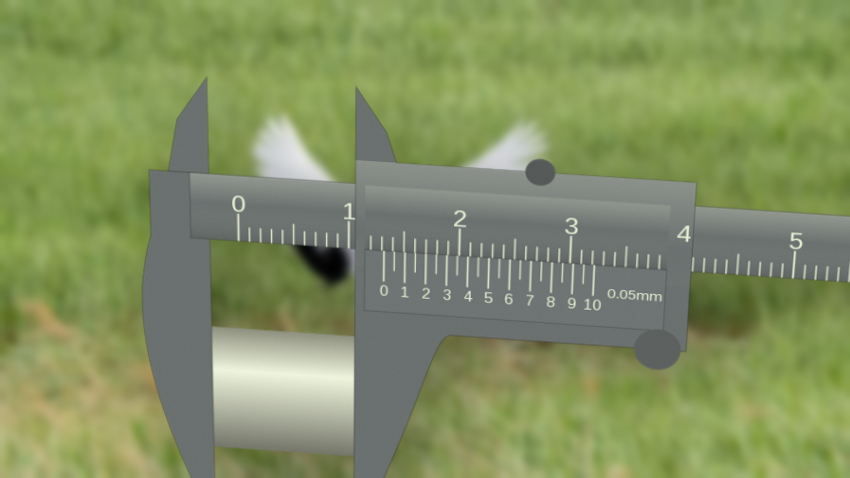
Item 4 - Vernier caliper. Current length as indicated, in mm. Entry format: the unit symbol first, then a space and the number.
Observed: mm 13.2
